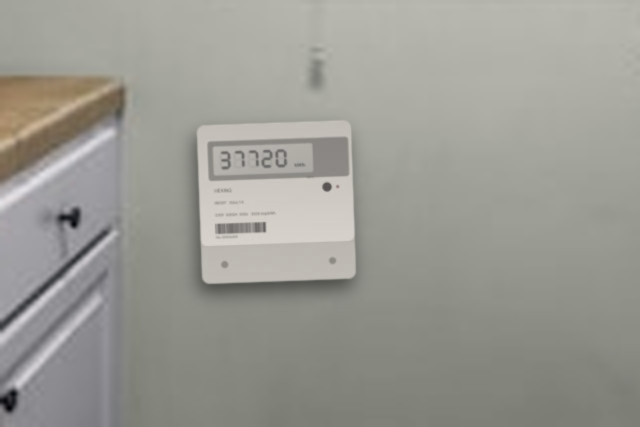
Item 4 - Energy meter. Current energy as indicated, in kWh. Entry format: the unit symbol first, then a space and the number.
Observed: kWh 37720
